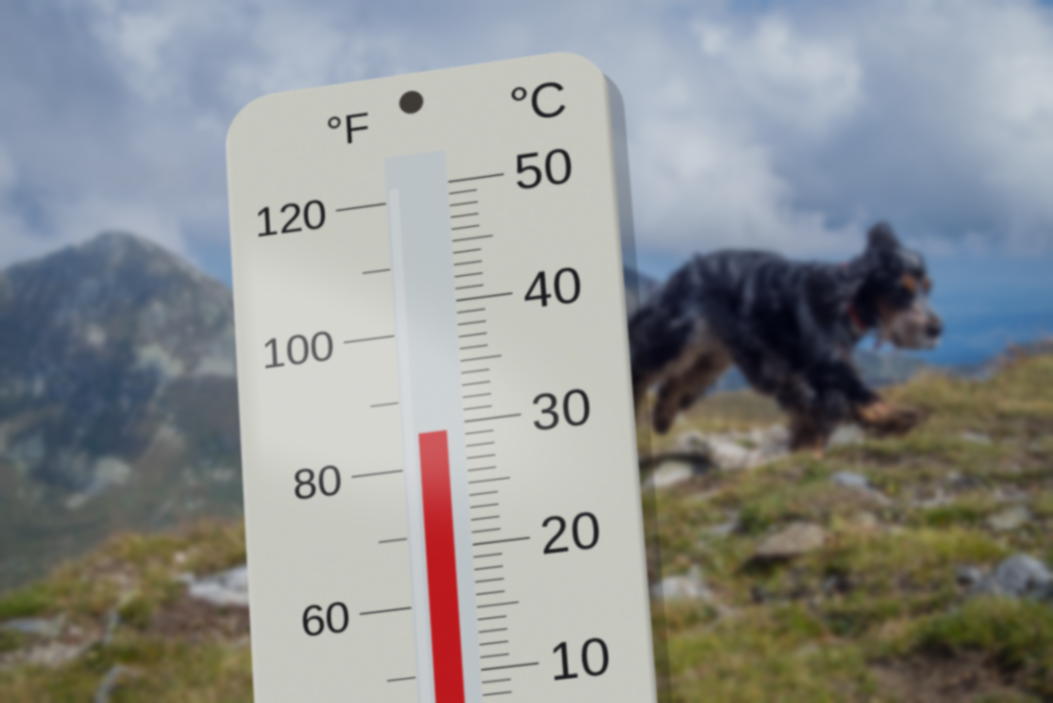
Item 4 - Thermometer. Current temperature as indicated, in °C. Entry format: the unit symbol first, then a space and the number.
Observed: °C 29.5
